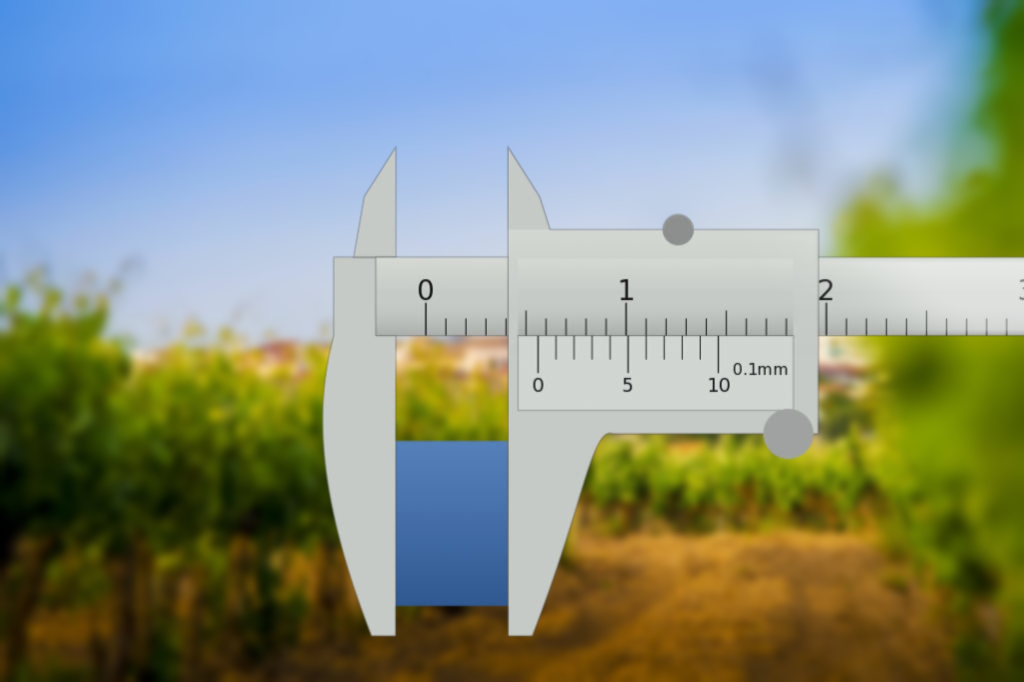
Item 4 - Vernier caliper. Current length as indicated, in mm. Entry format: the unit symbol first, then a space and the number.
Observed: mm 5.6
